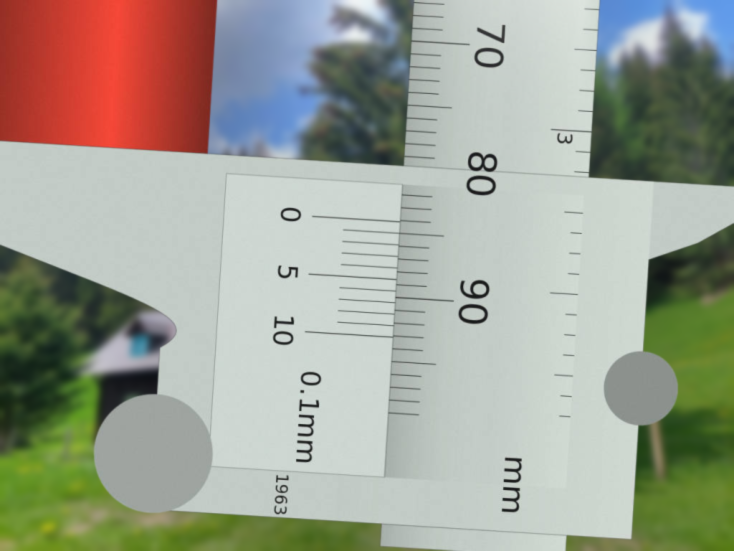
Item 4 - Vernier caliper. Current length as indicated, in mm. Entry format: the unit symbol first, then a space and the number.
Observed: mm 84.1
